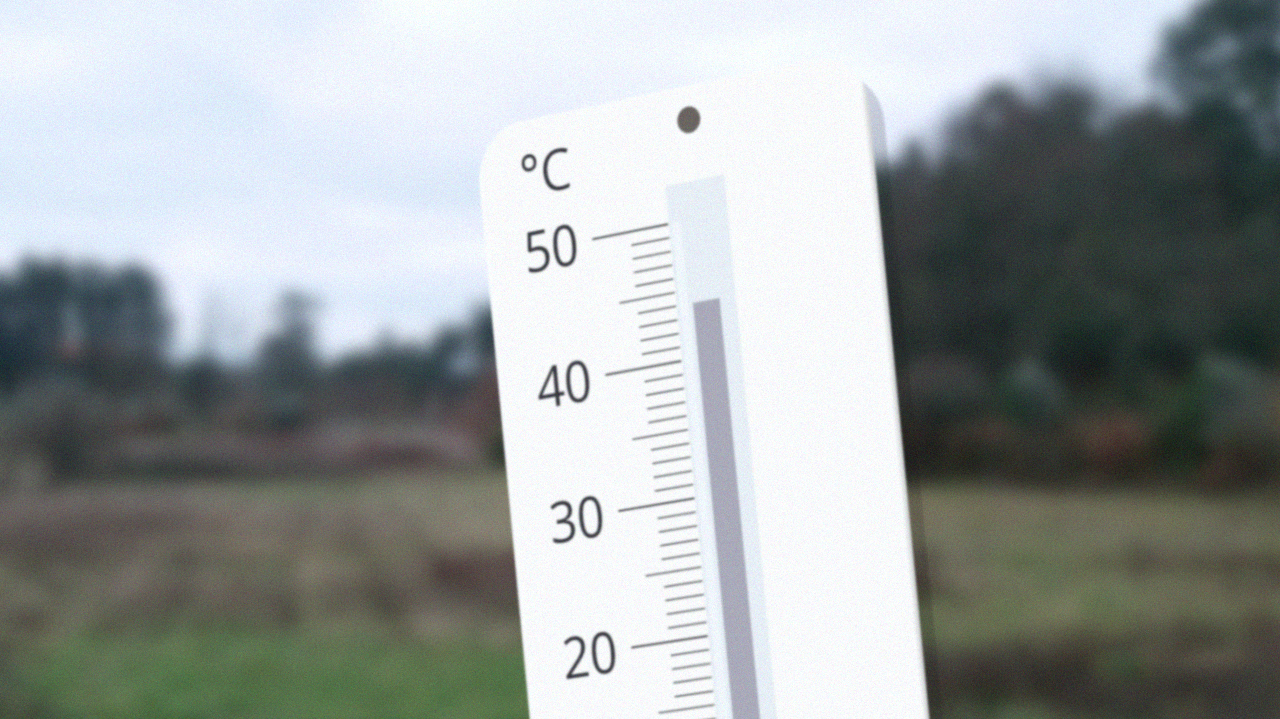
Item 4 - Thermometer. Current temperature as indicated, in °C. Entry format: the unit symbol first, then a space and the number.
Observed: °C 44
